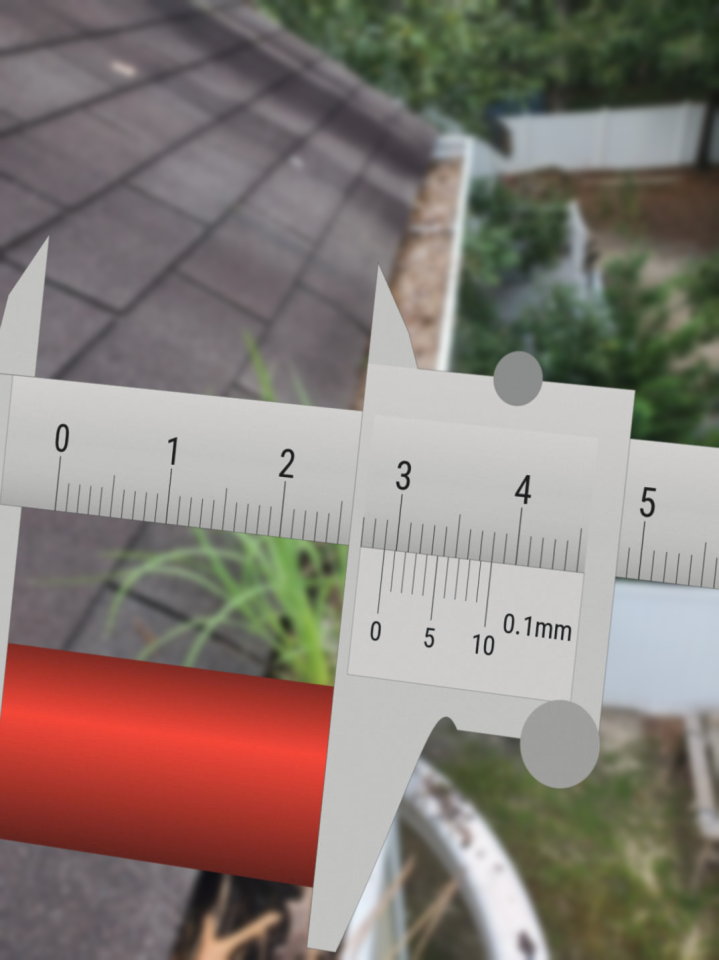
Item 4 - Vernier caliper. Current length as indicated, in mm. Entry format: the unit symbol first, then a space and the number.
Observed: mm 29.0
